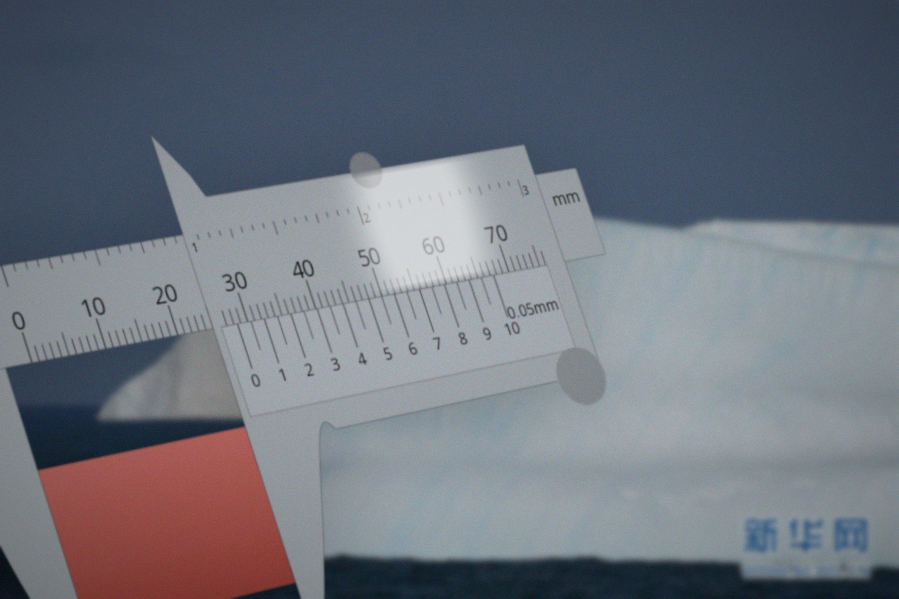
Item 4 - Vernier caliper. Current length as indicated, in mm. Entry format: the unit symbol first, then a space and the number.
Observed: mm 28.5
